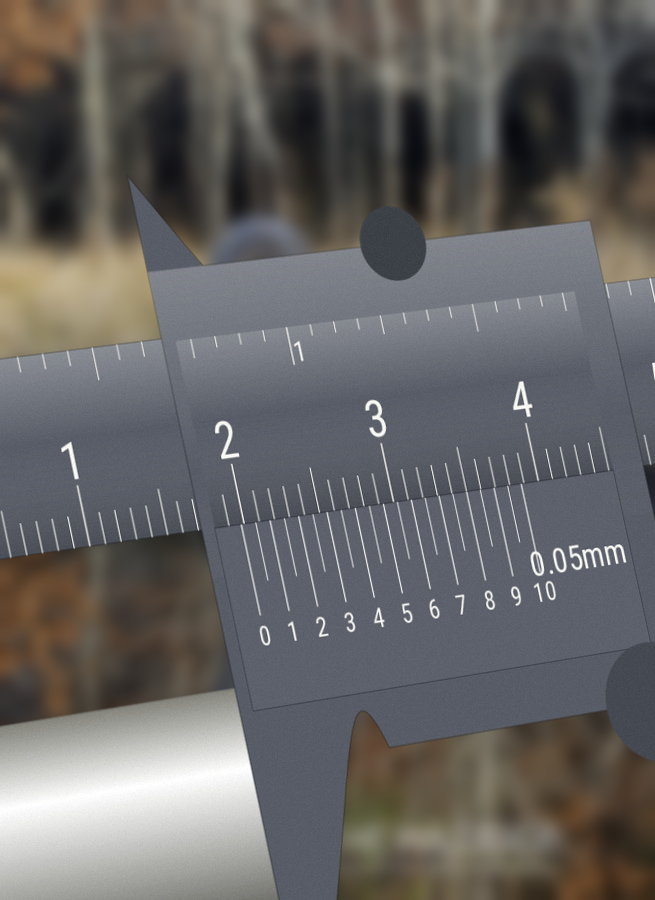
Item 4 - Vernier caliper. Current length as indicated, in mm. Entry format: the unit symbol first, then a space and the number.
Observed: mm 19.8
